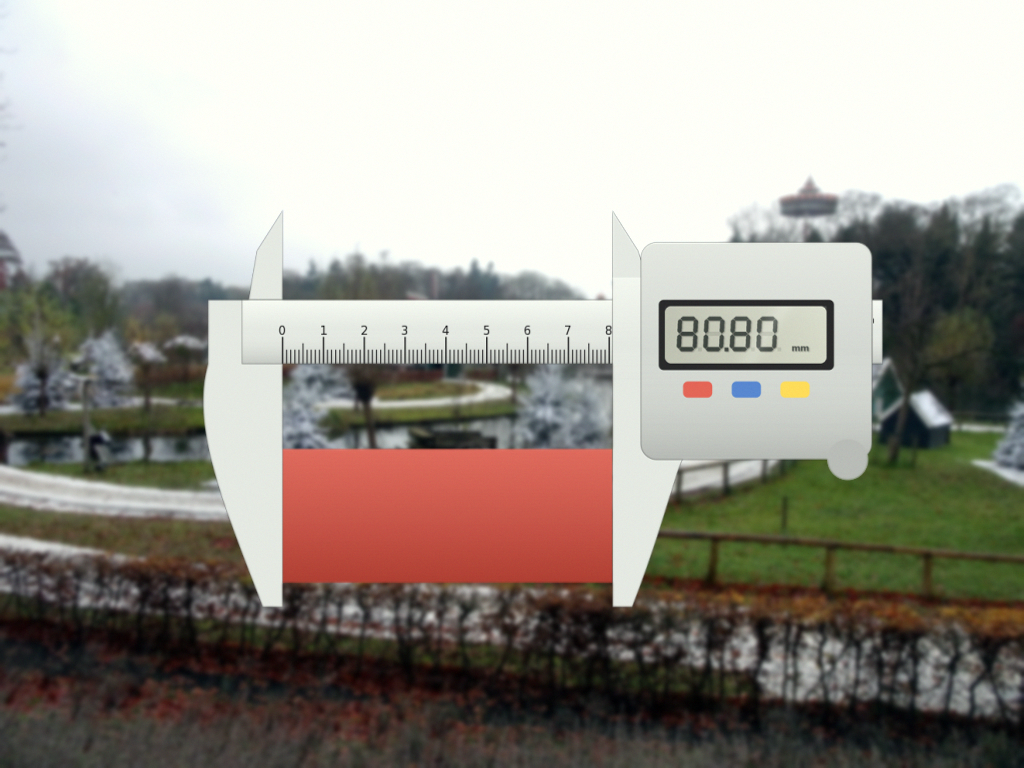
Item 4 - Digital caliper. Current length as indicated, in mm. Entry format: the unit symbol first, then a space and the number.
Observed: mm 80.80
